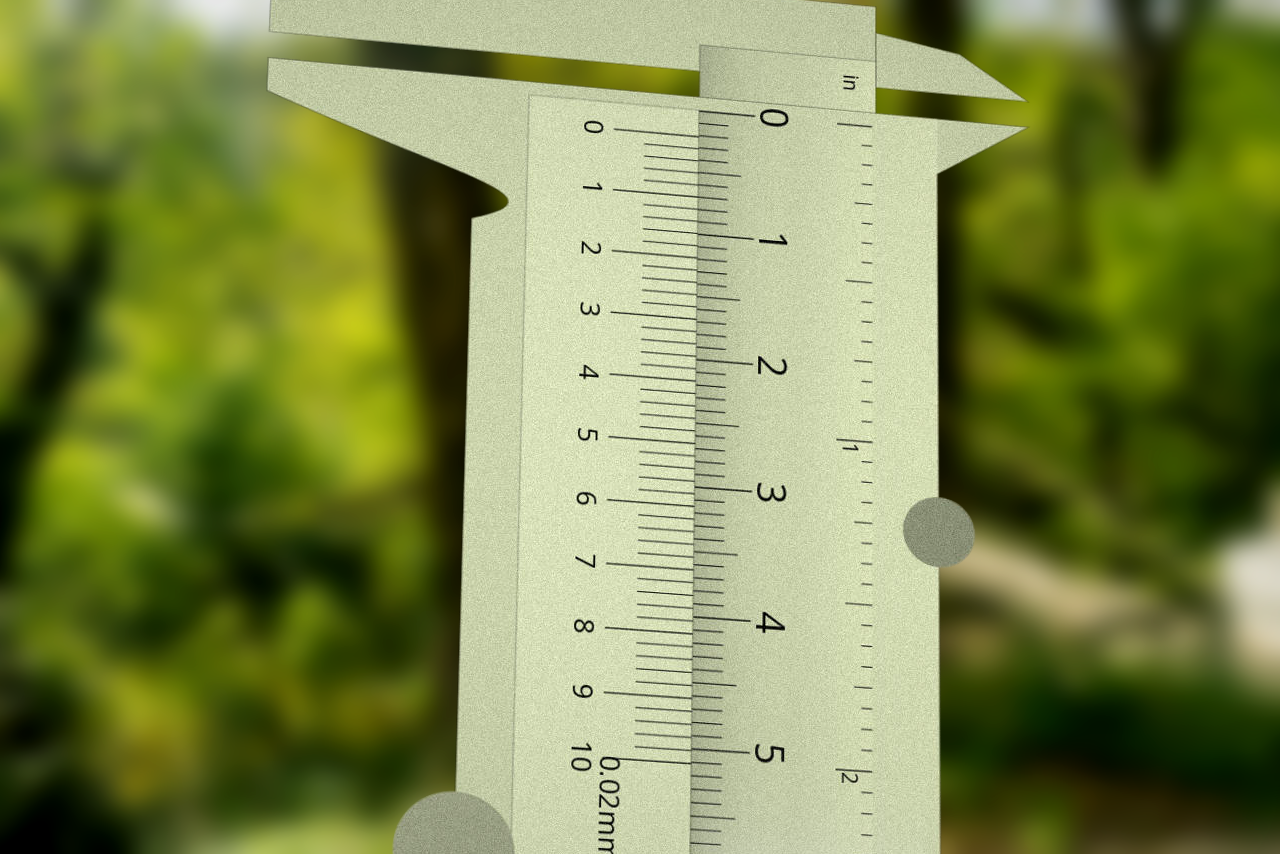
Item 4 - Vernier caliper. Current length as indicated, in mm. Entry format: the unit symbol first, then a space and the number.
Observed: mm 2.1
